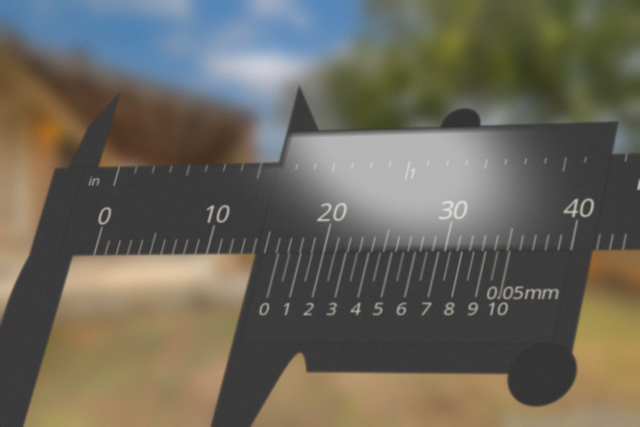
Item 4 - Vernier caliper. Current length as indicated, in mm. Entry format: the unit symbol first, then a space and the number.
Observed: mm 16.2
